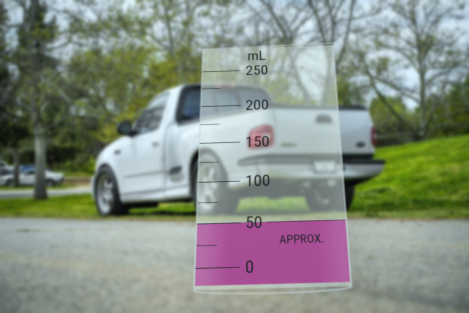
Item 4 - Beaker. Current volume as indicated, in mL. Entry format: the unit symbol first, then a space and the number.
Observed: mL 50
